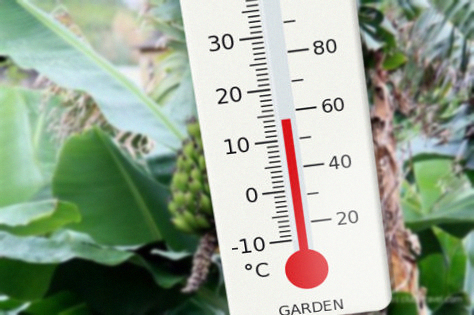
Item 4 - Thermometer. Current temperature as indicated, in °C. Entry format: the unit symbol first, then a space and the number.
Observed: °C 14
